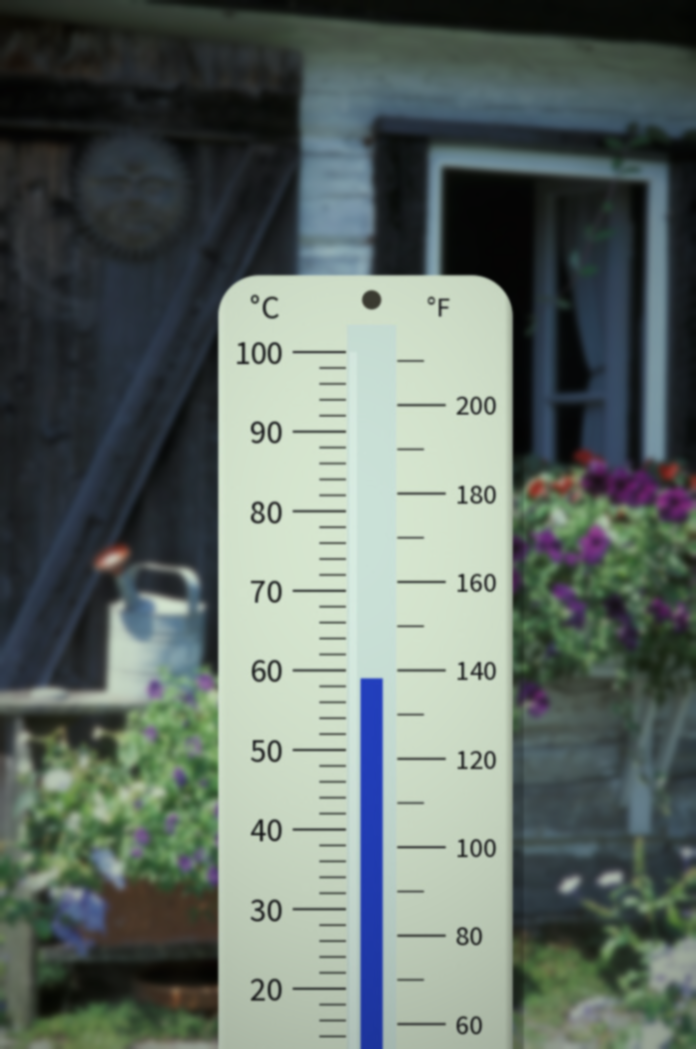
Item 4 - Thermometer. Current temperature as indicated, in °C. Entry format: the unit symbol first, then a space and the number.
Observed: °C 59
